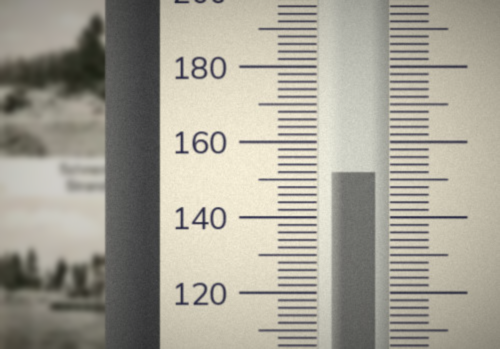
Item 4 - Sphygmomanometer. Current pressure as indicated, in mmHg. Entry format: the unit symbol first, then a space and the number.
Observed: mmHg 152
